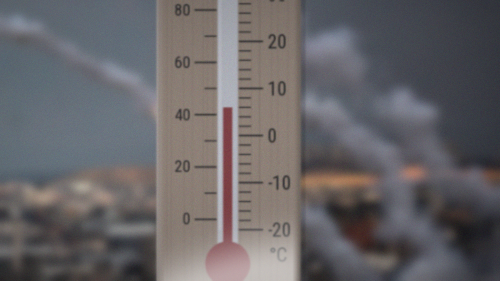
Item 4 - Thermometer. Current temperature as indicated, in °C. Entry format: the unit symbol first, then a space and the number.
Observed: °C 6
